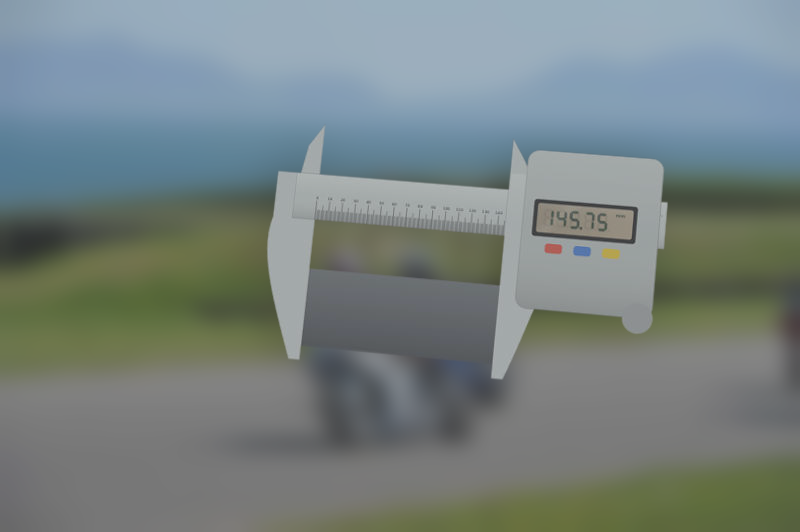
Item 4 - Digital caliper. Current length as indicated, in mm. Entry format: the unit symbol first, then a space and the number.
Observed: mm 145.75
